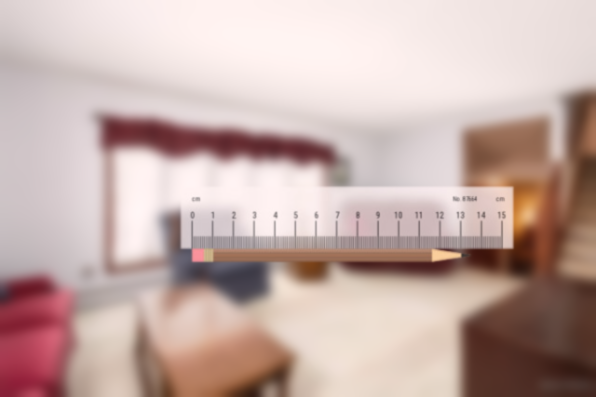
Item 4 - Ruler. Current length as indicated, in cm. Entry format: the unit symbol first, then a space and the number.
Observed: cm 13.5
